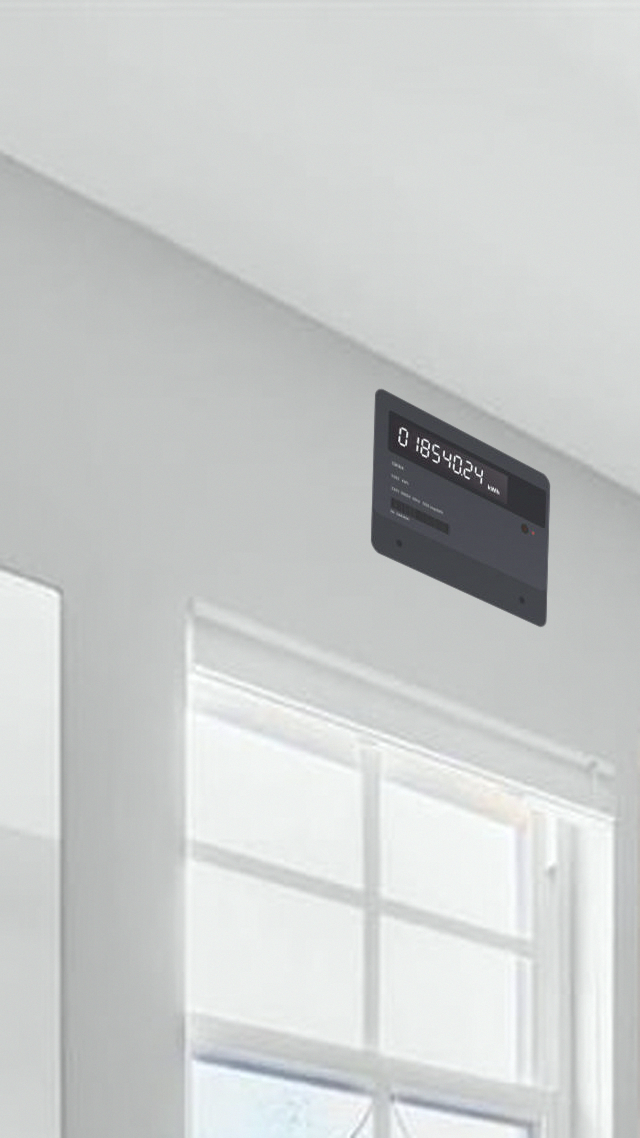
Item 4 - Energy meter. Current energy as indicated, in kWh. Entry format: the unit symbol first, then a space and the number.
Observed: kWh 18540.24
